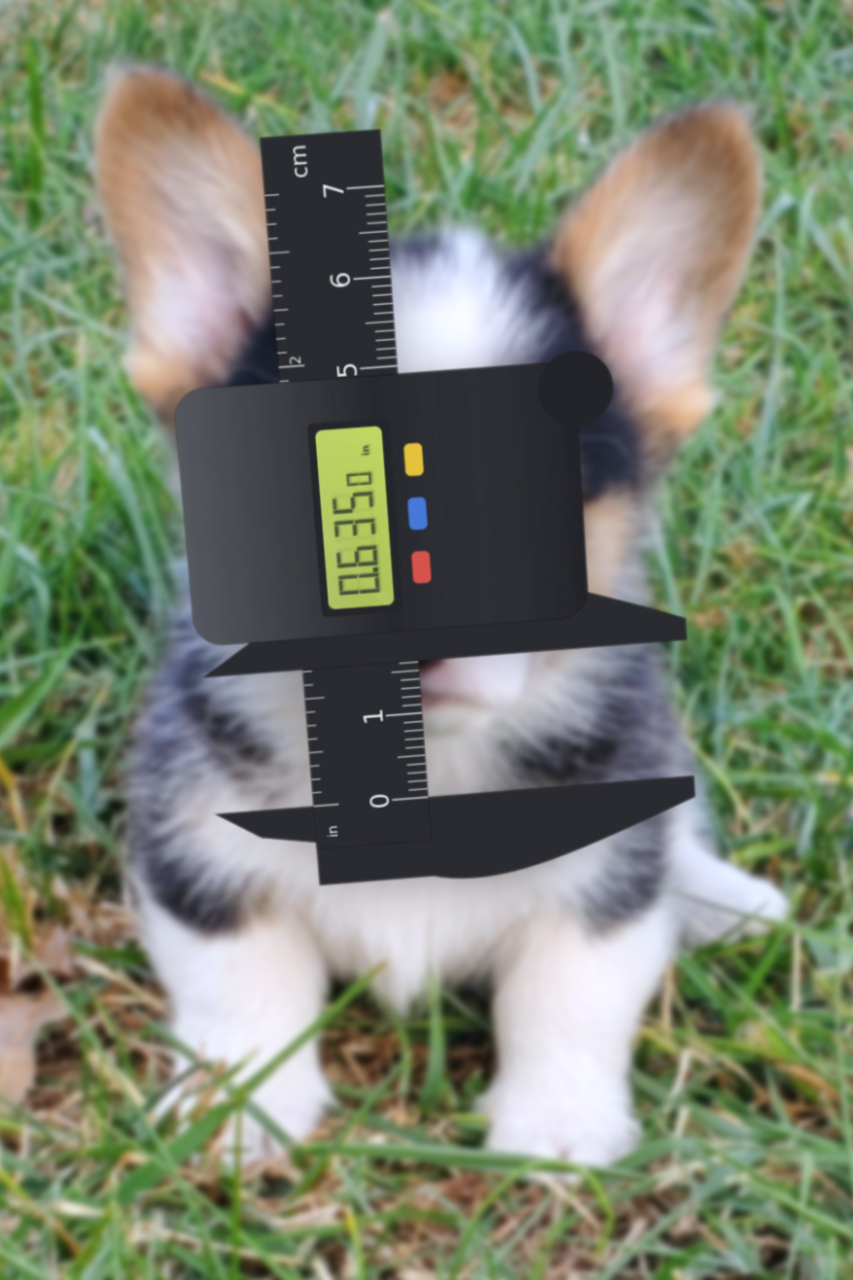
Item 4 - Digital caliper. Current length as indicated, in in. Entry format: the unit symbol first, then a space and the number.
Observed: in 0.6350
